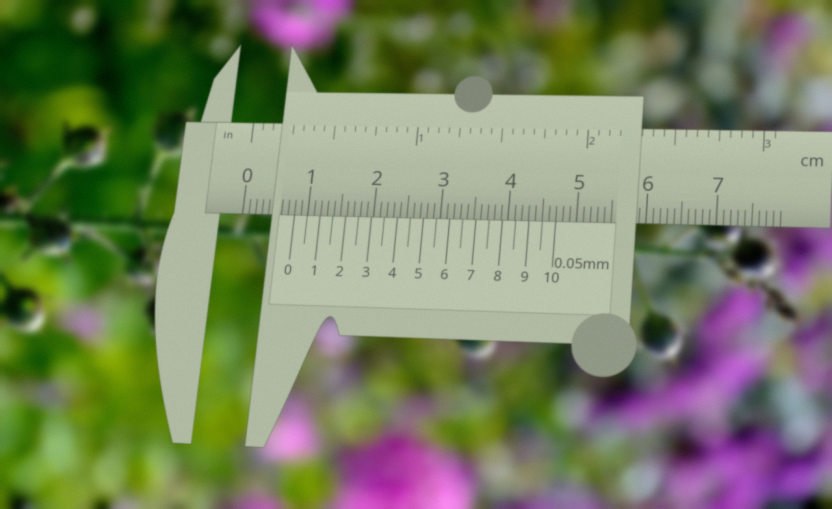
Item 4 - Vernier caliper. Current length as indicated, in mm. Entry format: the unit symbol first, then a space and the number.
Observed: mm 8.0
